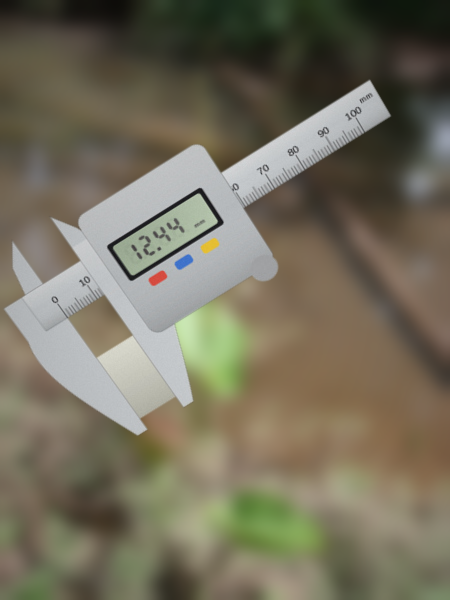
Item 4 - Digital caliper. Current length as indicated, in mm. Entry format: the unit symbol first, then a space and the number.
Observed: mm 12.44
